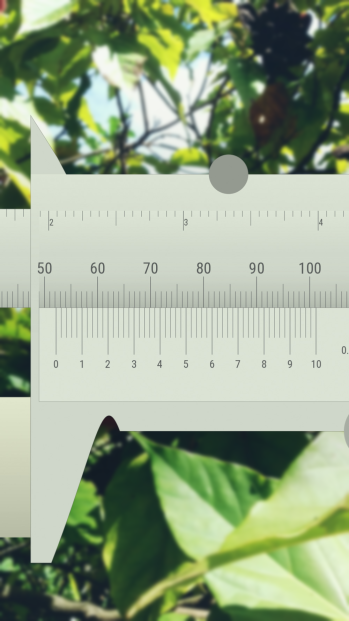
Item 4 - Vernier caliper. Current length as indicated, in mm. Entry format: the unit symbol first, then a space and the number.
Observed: mm 52.2
